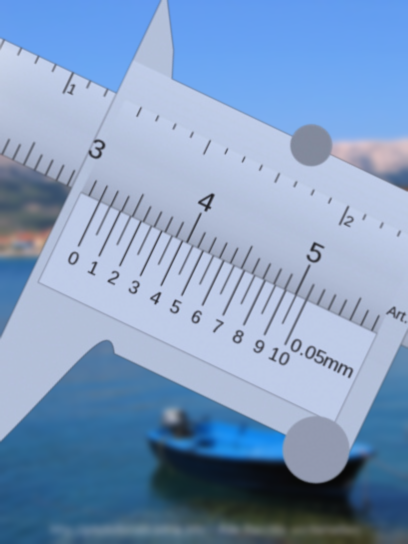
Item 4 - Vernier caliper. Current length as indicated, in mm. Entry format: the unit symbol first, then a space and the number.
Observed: mm 32.0
